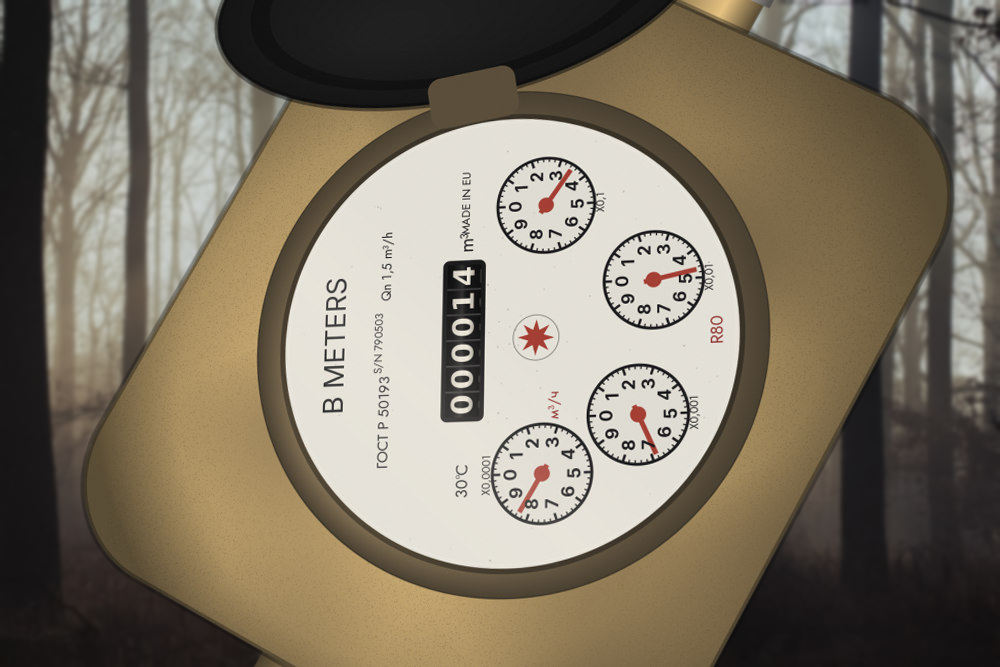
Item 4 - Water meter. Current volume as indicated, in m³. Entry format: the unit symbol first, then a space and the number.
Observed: m³ 14.3468
